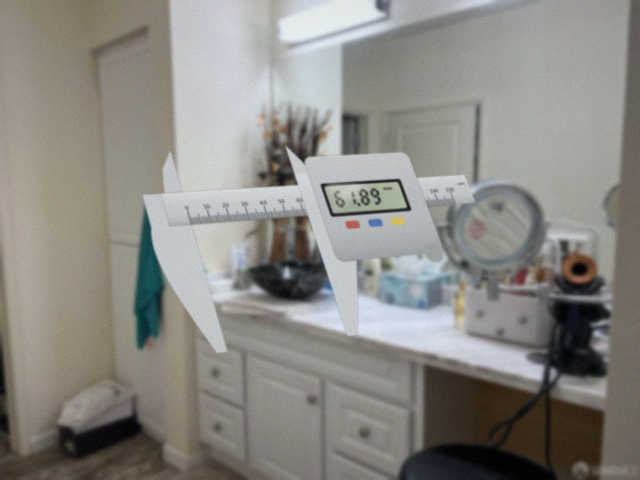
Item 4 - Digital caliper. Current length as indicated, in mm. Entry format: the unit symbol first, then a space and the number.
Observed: mm 61.89
